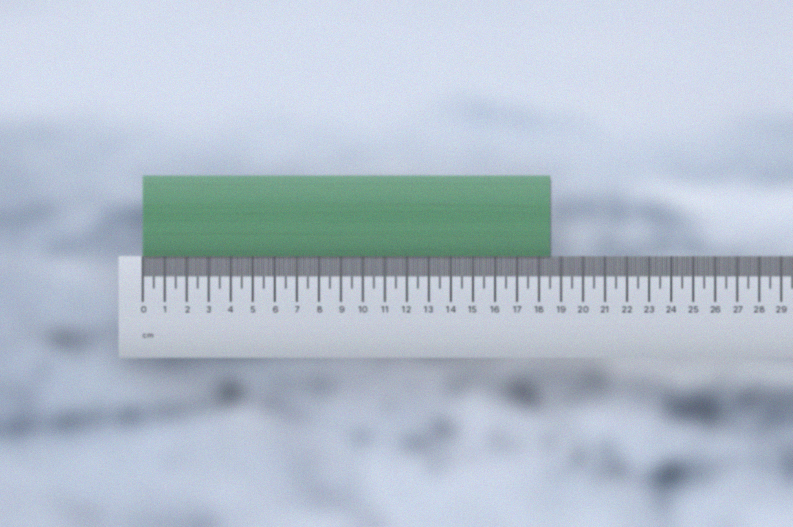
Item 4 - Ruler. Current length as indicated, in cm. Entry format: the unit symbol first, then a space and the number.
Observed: cm 18.5
